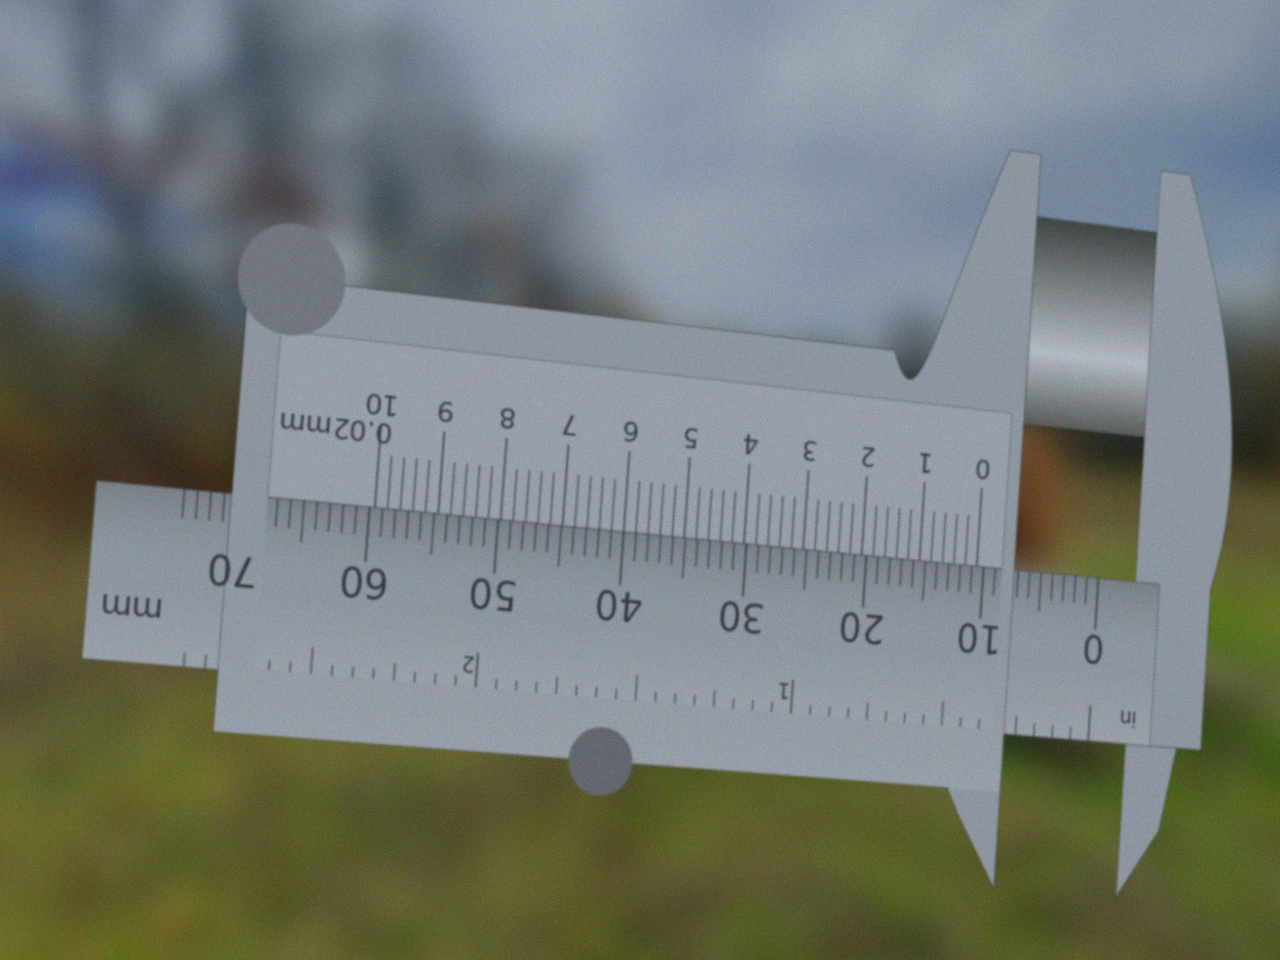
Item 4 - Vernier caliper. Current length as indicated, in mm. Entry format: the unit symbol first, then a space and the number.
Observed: mm 10.6
